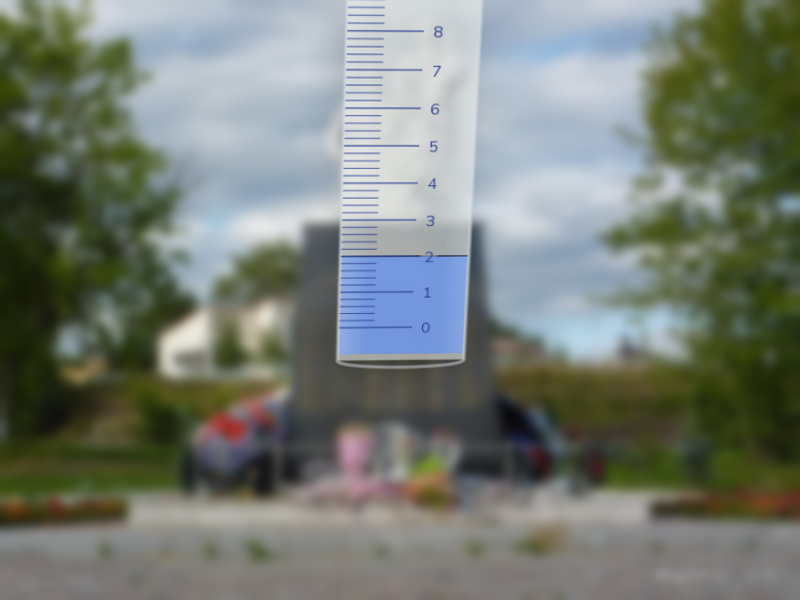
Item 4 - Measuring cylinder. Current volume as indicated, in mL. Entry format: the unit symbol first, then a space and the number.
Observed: mL 2
